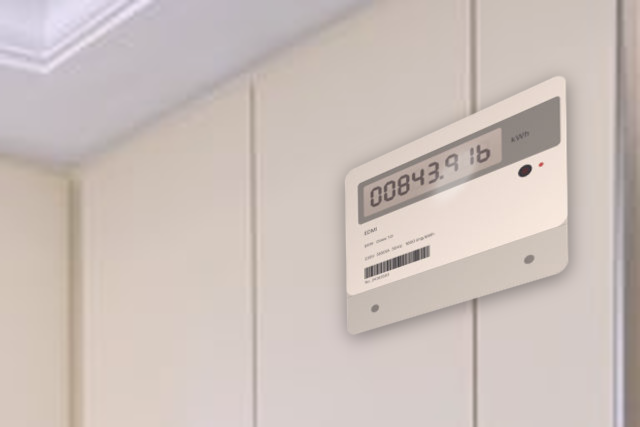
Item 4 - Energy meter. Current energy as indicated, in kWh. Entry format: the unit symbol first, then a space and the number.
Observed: kWh 843.916
